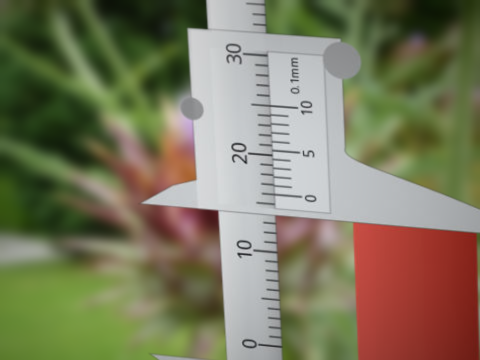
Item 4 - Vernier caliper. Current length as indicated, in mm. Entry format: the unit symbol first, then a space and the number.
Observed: mm 16.0
